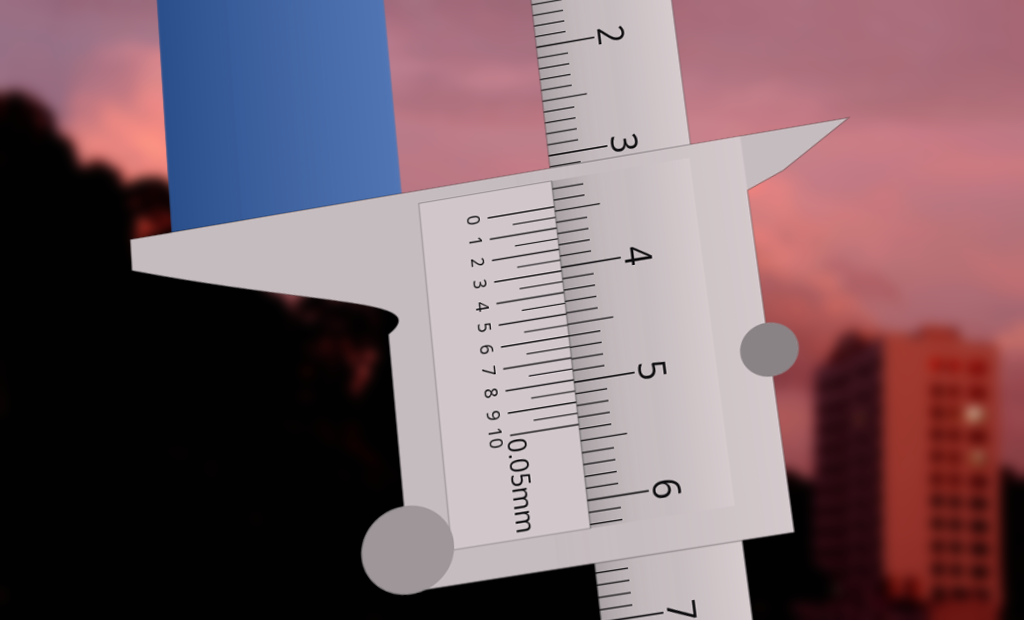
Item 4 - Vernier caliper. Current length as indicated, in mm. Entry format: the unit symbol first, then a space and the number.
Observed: mm 34.6
